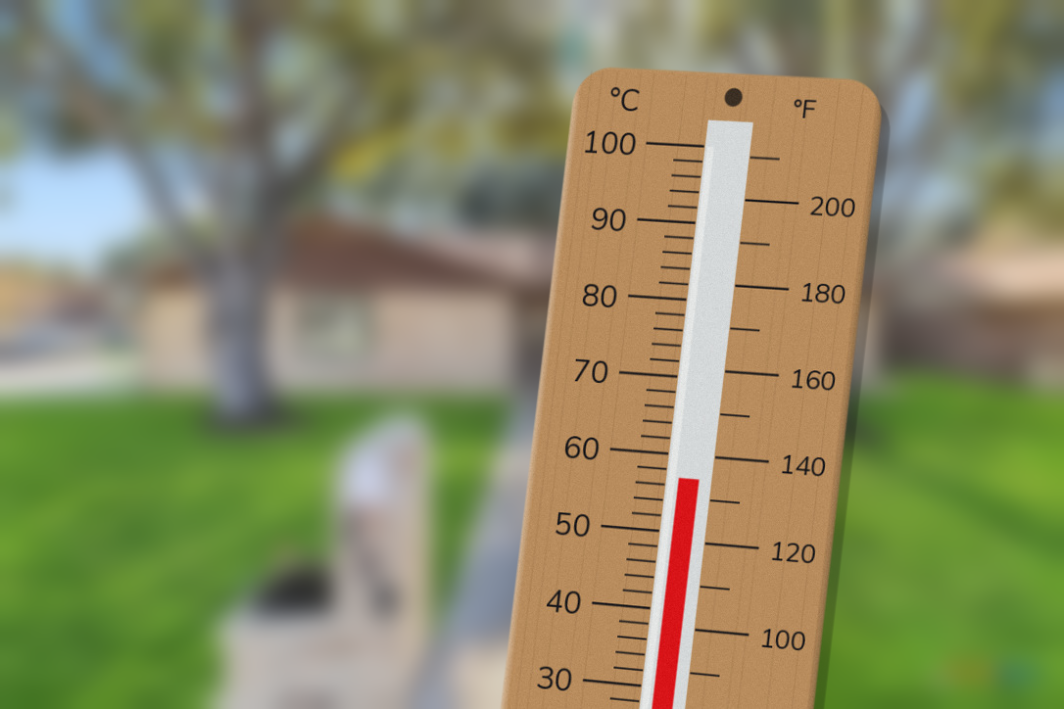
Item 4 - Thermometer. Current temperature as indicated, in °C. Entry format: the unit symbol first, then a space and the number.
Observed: °C 57
